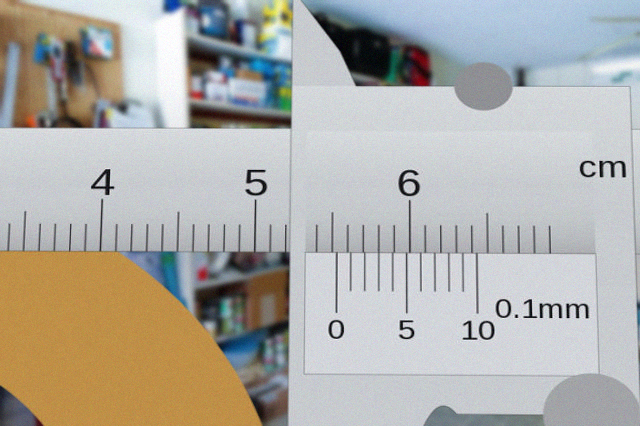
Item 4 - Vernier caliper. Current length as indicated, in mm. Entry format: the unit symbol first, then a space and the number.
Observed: mm 55.3
